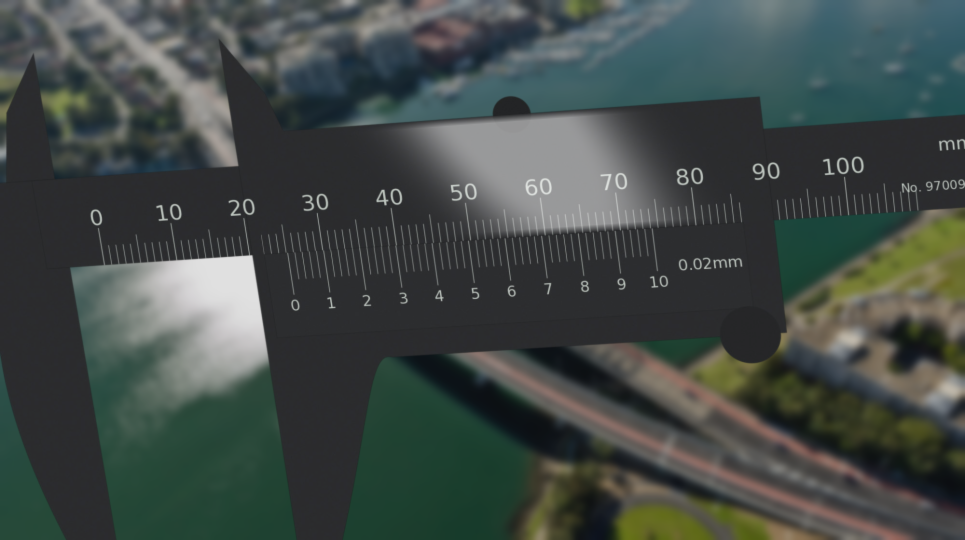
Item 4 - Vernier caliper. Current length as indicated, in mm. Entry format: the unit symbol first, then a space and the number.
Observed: mm 25.2
